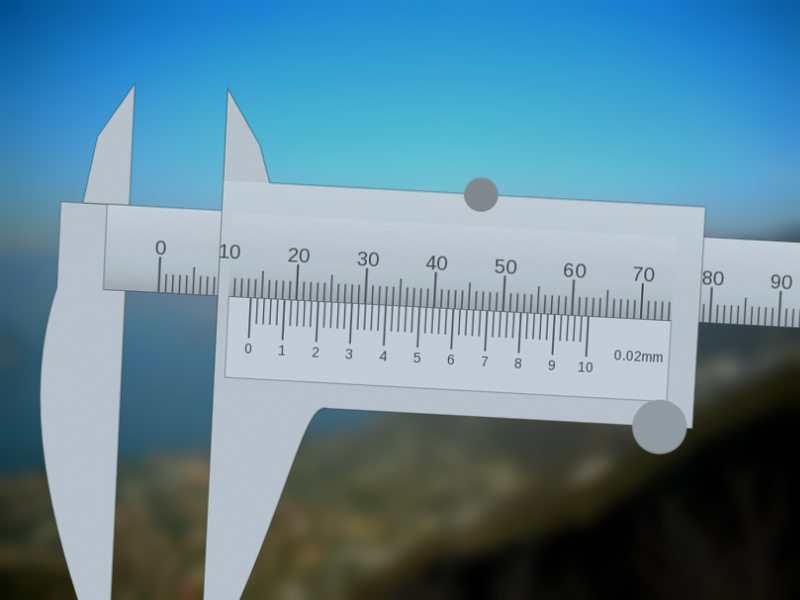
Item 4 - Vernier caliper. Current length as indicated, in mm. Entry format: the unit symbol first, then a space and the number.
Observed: mm 13.4
